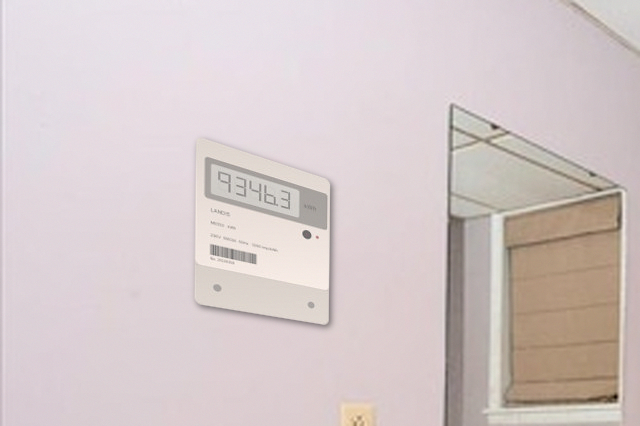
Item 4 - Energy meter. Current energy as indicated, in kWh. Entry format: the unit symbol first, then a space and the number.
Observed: kWh 9346.3
